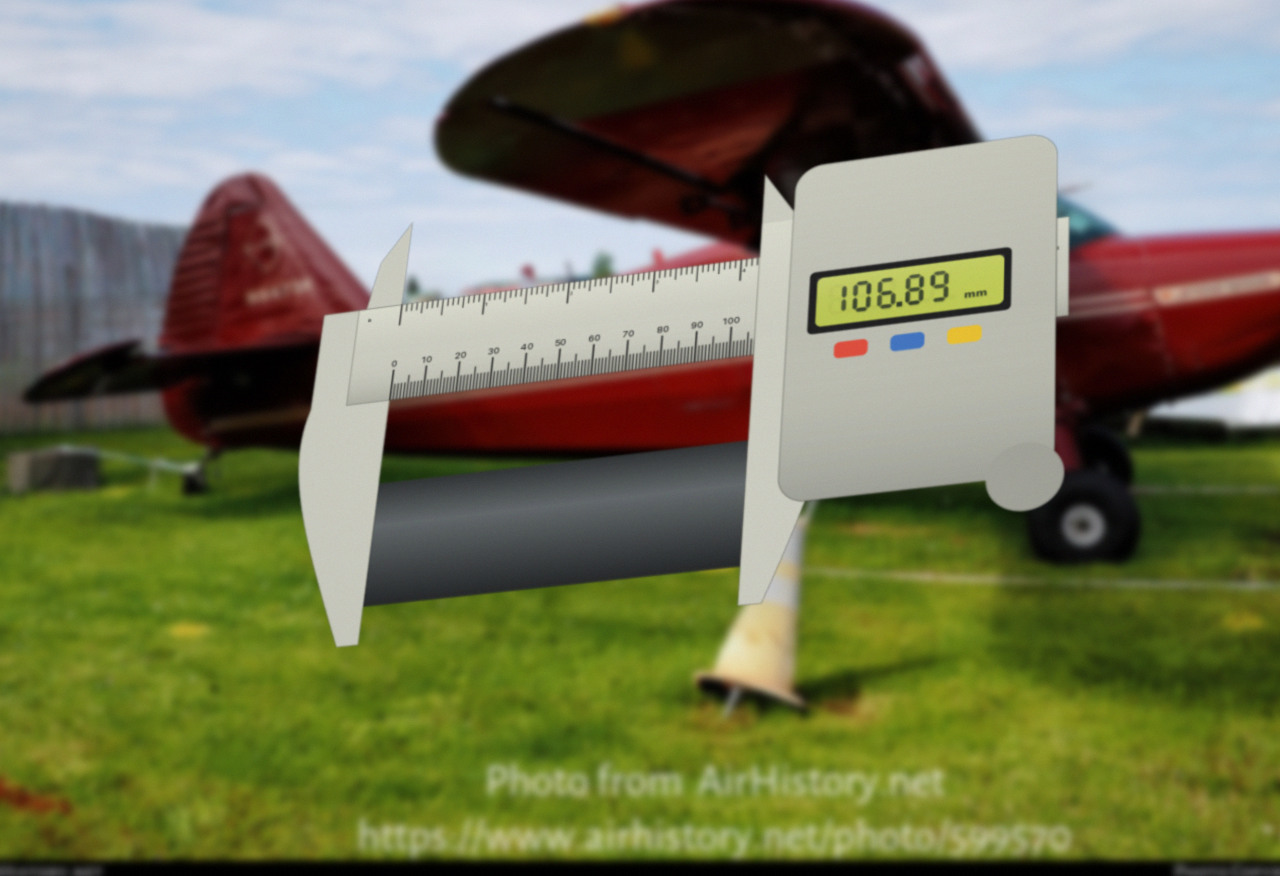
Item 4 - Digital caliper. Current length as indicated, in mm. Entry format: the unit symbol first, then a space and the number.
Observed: mm 106.89
